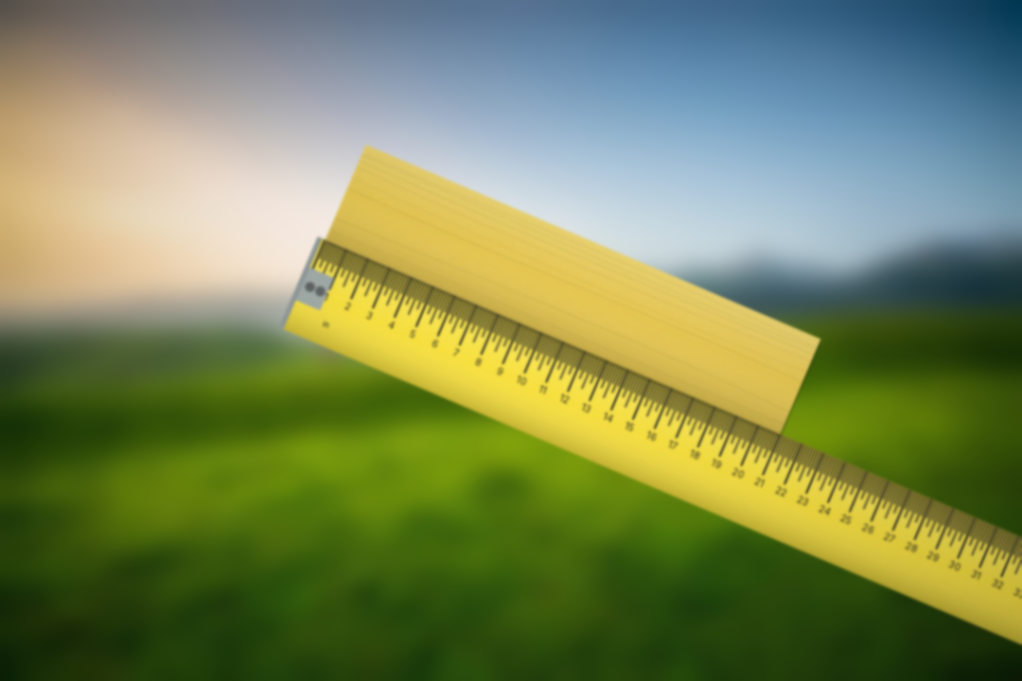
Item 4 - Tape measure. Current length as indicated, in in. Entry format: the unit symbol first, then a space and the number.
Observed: in 21
